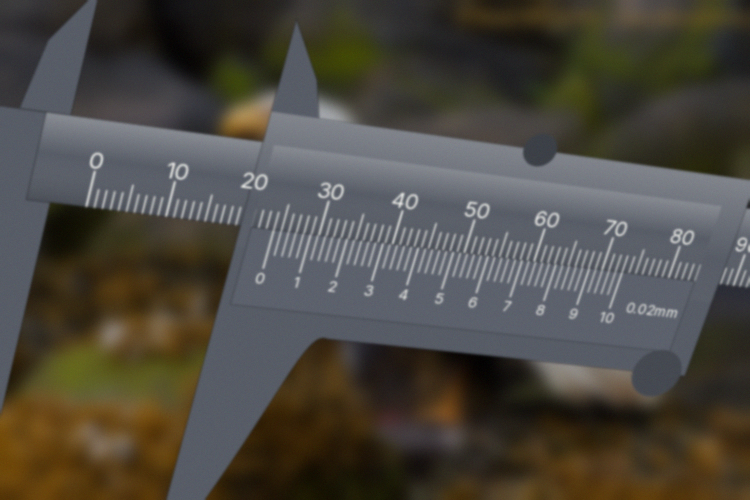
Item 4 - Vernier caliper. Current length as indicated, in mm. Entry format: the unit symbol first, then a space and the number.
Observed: mm 24.0
